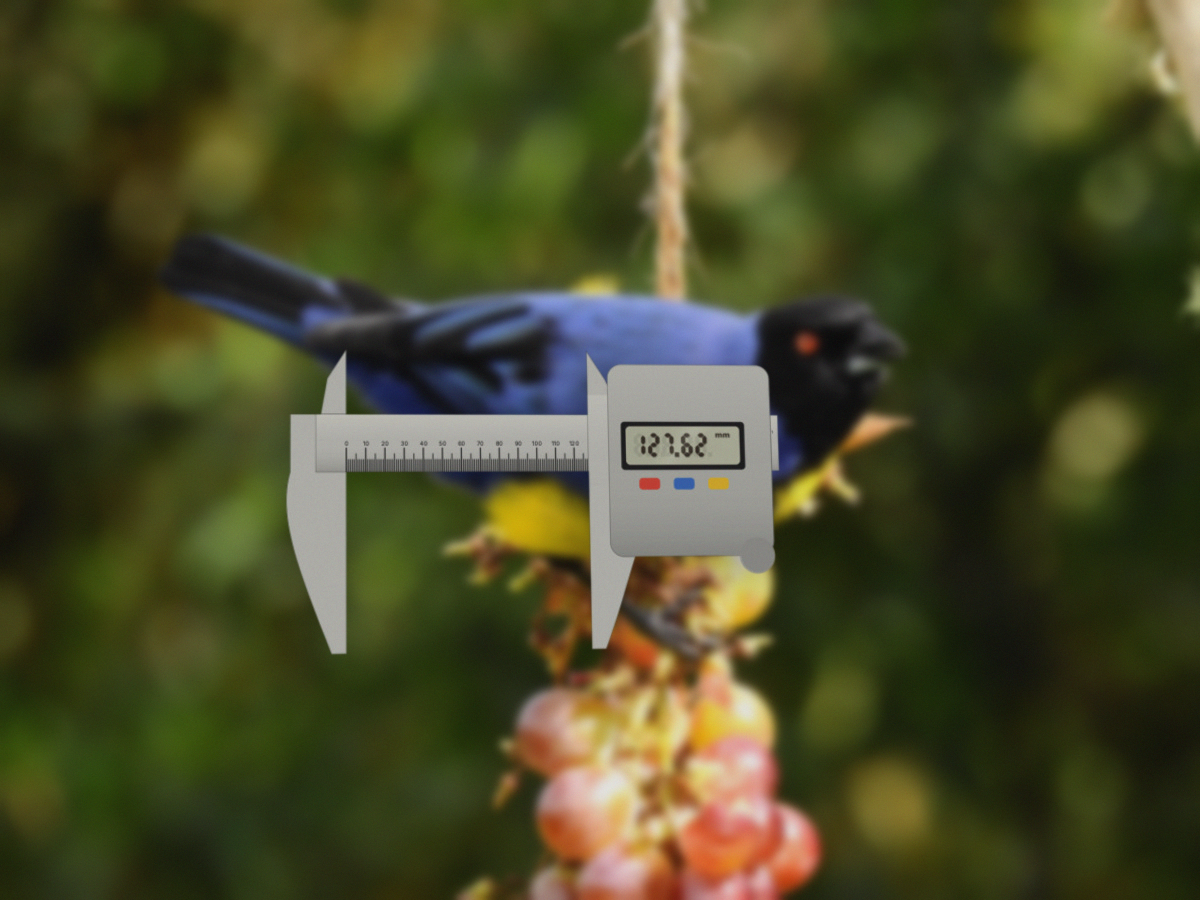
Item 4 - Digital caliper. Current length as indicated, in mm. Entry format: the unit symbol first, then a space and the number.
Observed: mm 127.62
